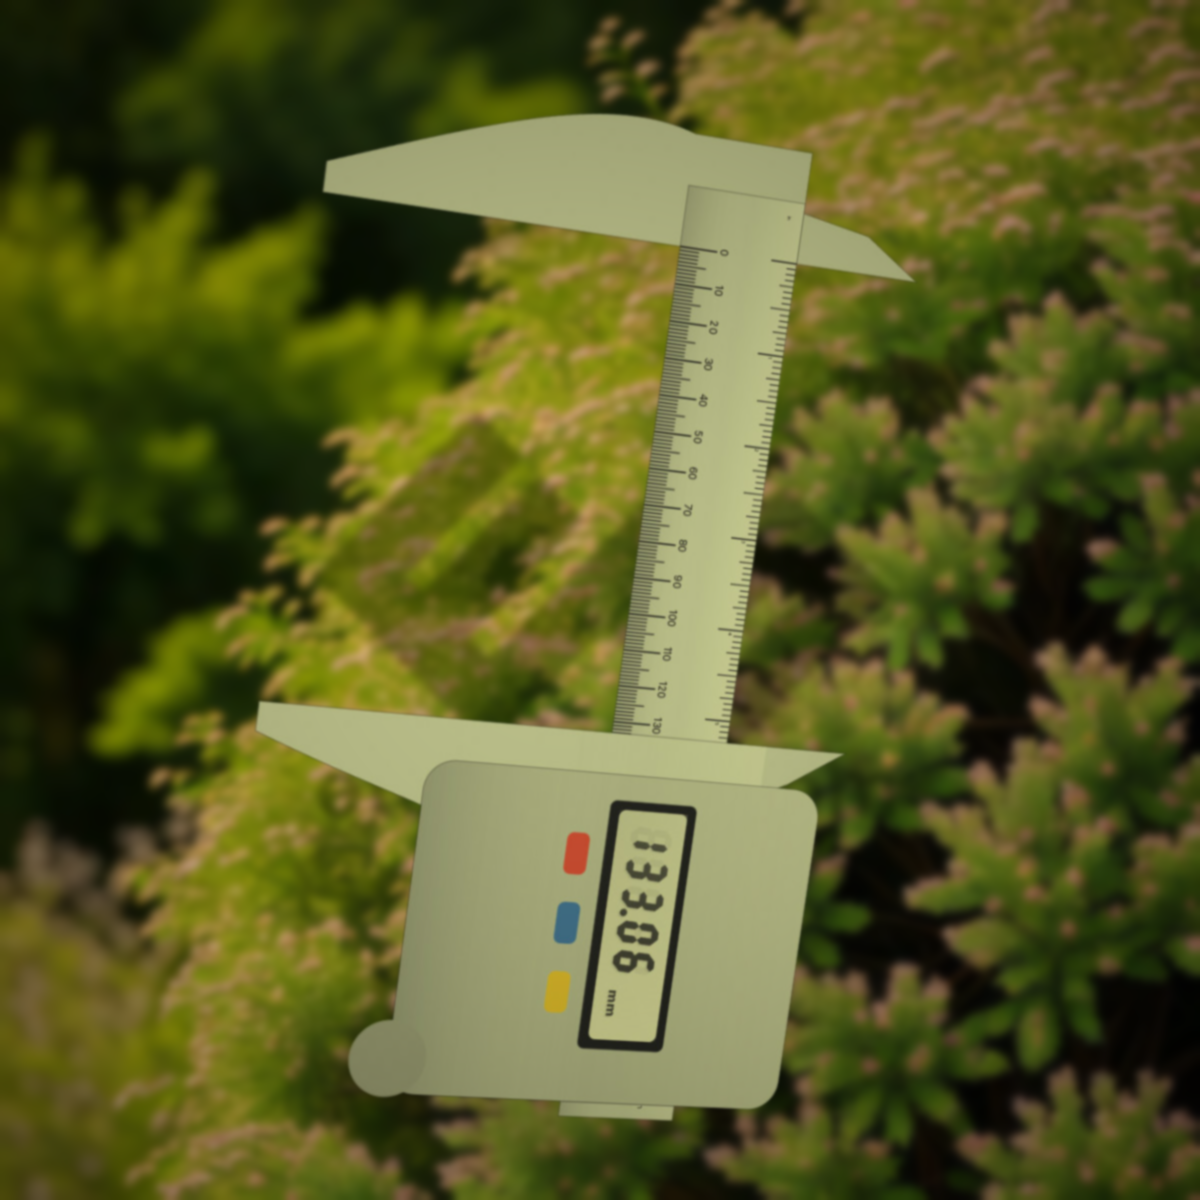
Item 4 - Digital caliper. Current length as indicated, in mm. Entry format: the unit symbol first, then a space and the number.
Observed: mm 133.06
